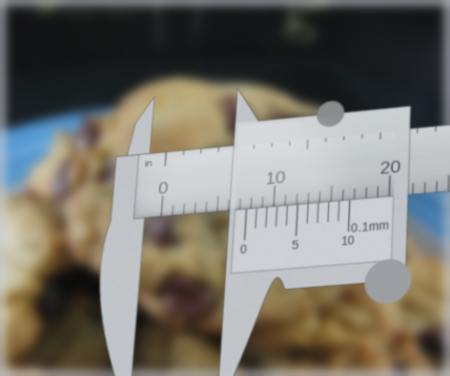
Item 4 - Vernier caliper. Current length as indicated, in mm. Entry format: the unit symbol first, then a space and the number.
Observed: mm 7.6
